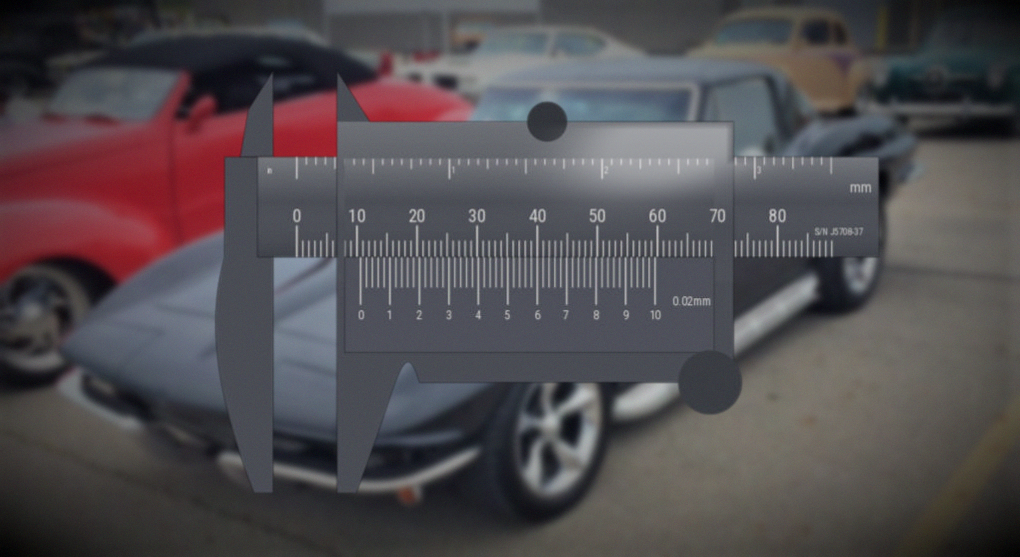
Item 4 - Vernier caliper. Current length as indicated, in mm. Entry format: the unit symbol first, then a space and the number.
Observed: mm 10.6
